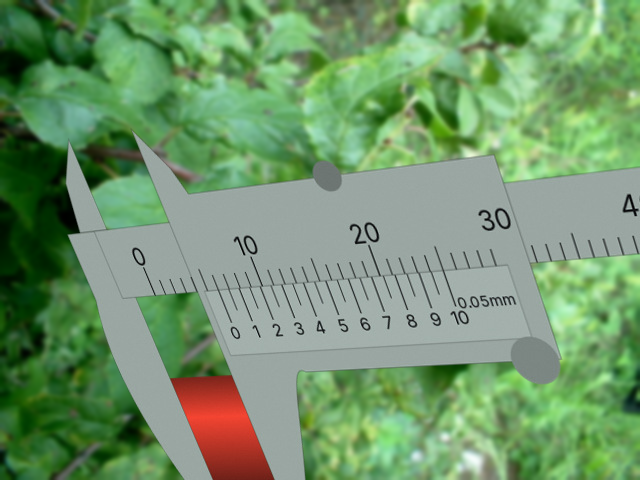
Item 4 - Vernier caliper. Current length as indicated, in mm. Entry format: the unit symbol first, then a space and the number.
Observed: mm 6.0
